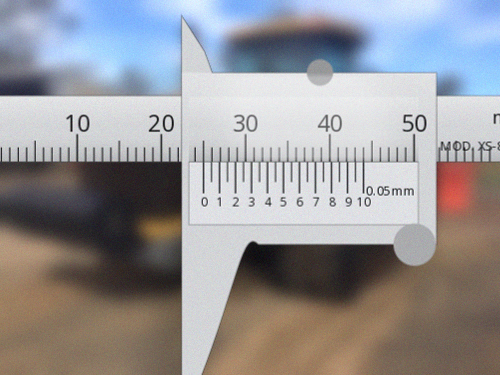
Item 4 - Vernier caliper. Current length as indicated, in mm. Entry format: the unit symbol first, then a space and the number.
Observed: mm 25.0
